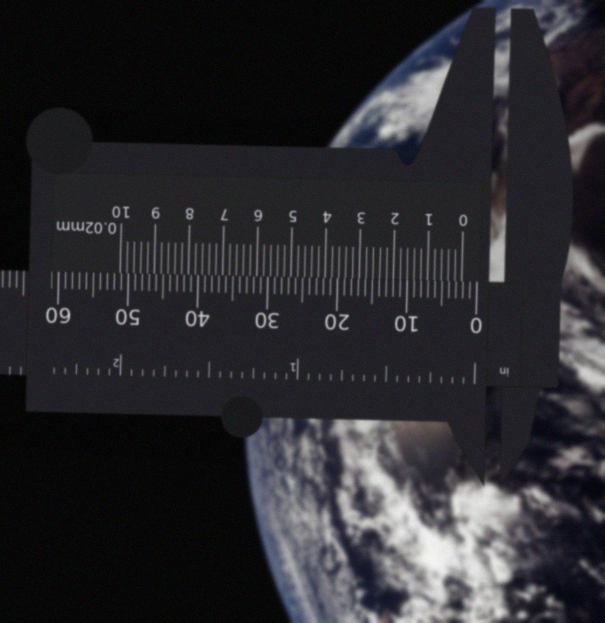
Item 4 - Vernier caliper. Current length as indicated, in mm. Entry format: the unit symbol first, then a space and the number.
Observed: mm 2.2
